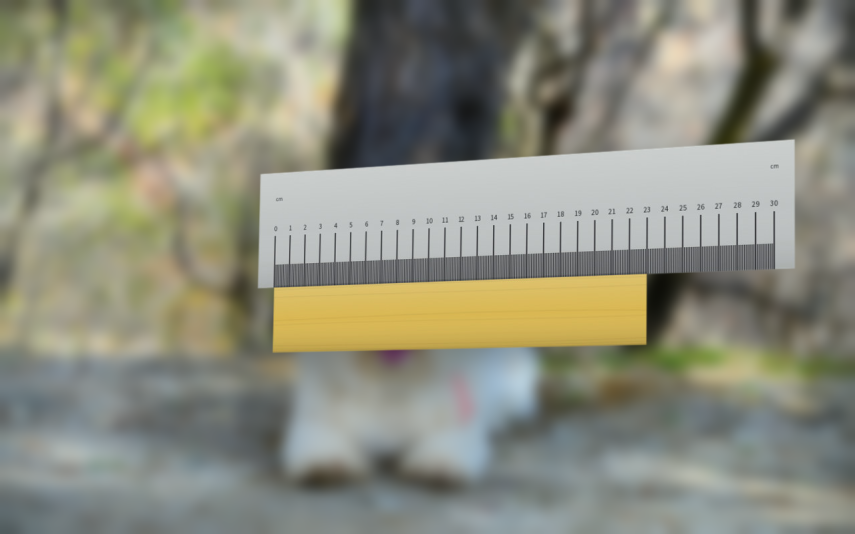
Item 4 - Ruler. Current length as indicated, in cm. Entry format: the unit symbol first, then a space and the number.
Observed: cm 23
